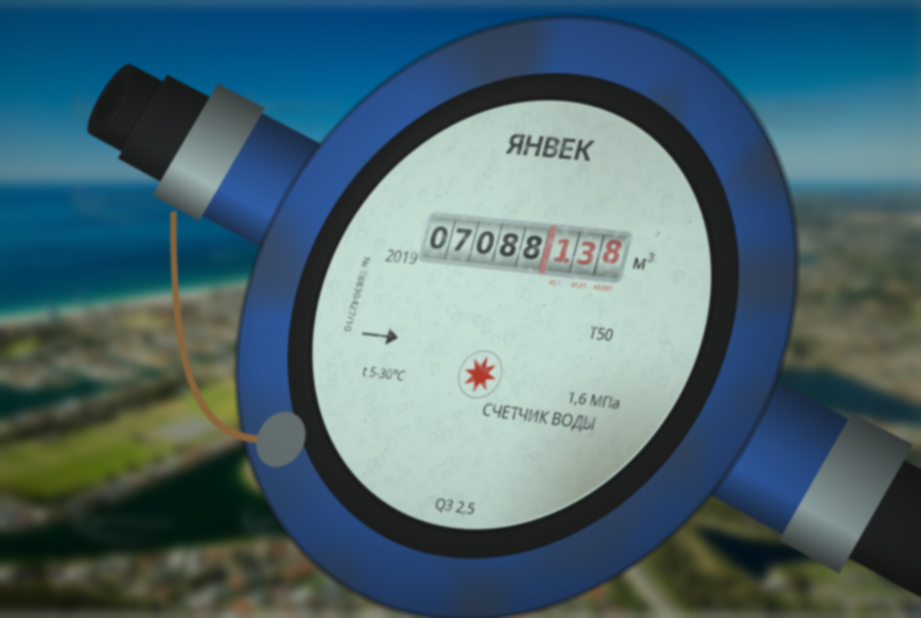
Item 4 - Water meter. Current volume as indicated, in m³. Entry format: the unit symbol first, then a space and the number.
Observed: m³ 7088.138
